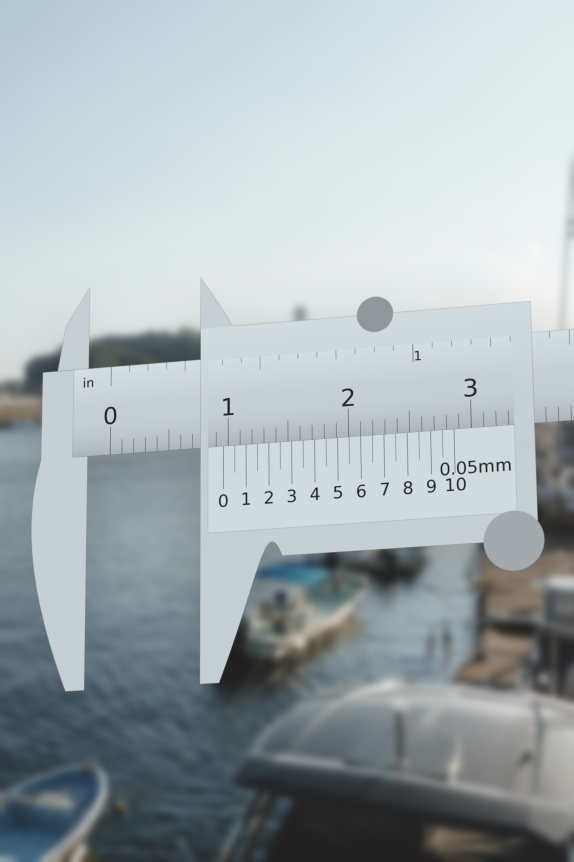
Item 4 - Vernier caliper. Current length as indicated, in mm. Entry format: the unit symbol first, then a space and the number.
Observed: mm 9.6
